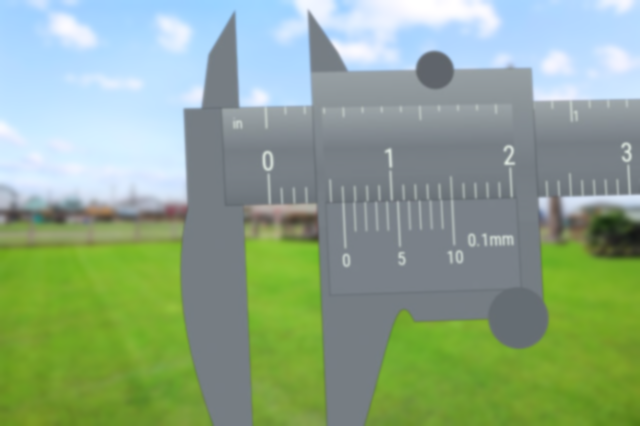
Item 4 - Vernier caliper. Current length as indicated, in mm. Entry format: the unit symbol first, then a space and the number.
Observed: mm 6.0
